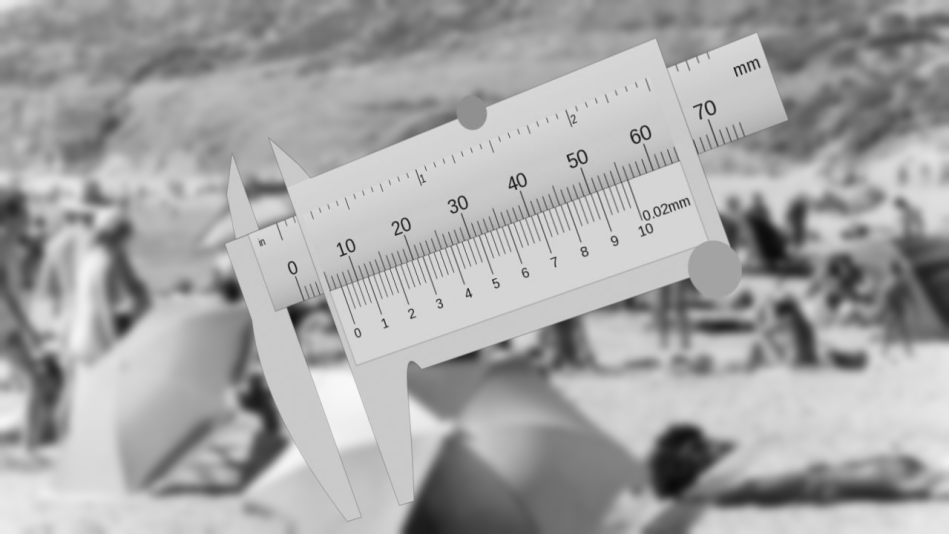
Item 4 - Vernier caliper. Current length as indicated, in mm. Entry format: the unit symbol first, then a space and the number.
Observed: mm 7.0
